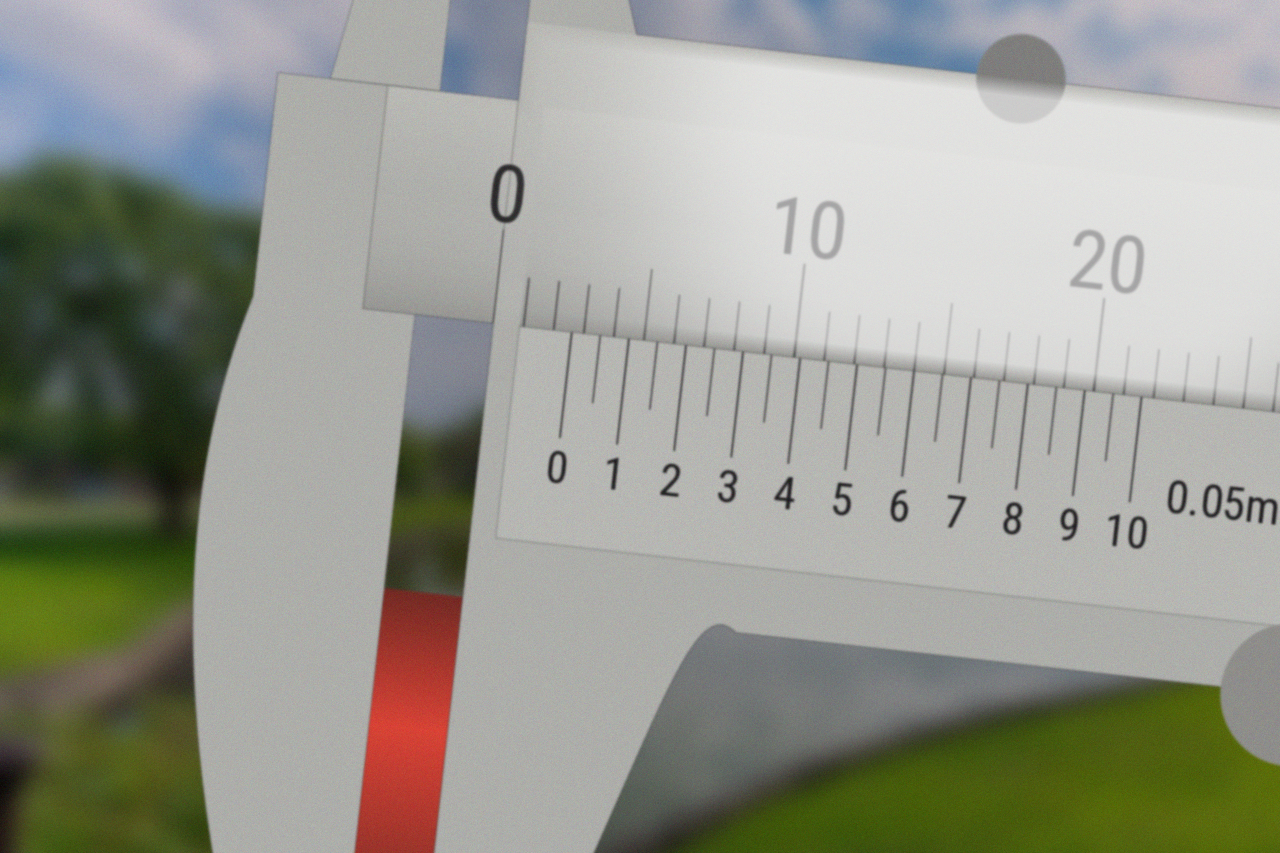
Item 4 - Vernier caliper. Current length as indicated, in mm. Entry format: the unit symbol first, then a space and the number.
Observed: mm 2.6
